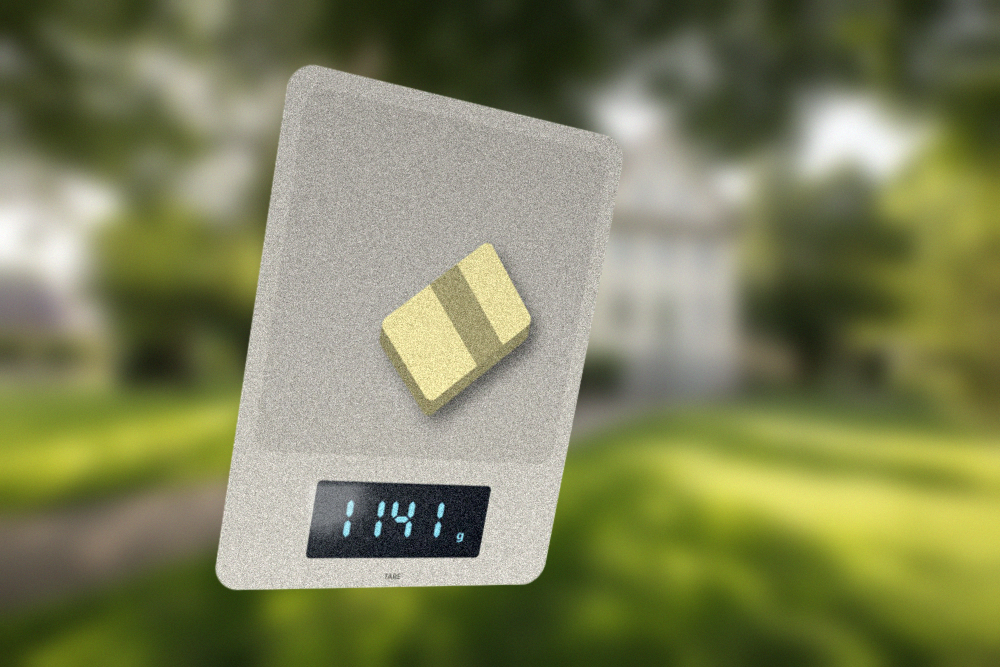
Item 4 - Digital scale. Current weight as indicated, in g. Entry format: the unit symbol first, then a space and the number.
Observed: g 1141
